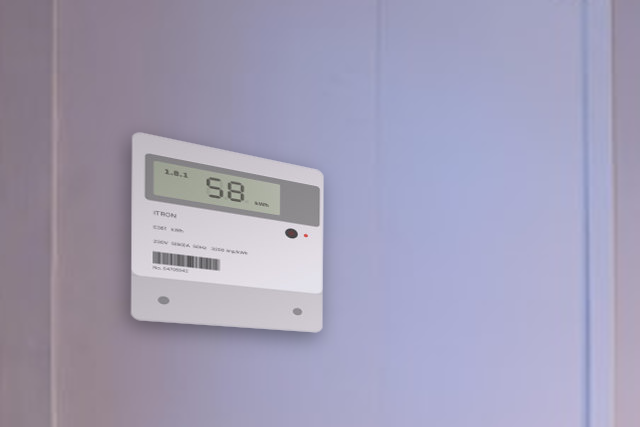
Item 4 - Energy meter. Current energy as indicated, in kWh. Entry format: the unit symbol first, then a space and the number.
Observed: kWh 58
